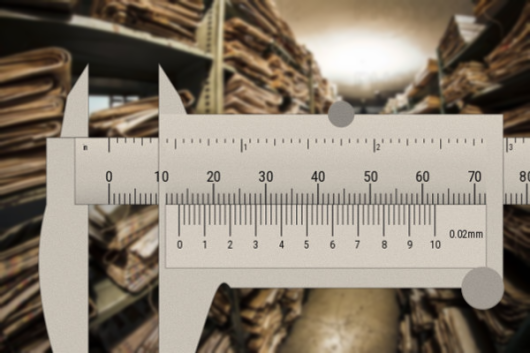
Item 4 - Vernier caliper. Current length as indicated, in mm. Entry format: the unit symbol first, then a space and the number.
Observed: mm 13.4
